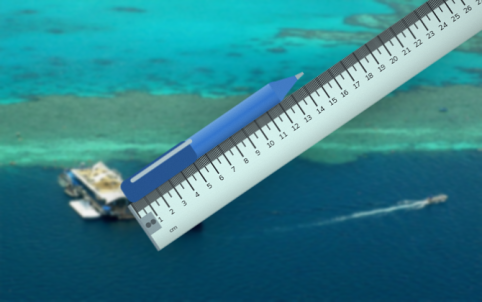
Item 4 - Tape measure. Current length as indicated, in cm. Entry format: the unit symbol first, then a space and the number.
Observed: cm 14.5
